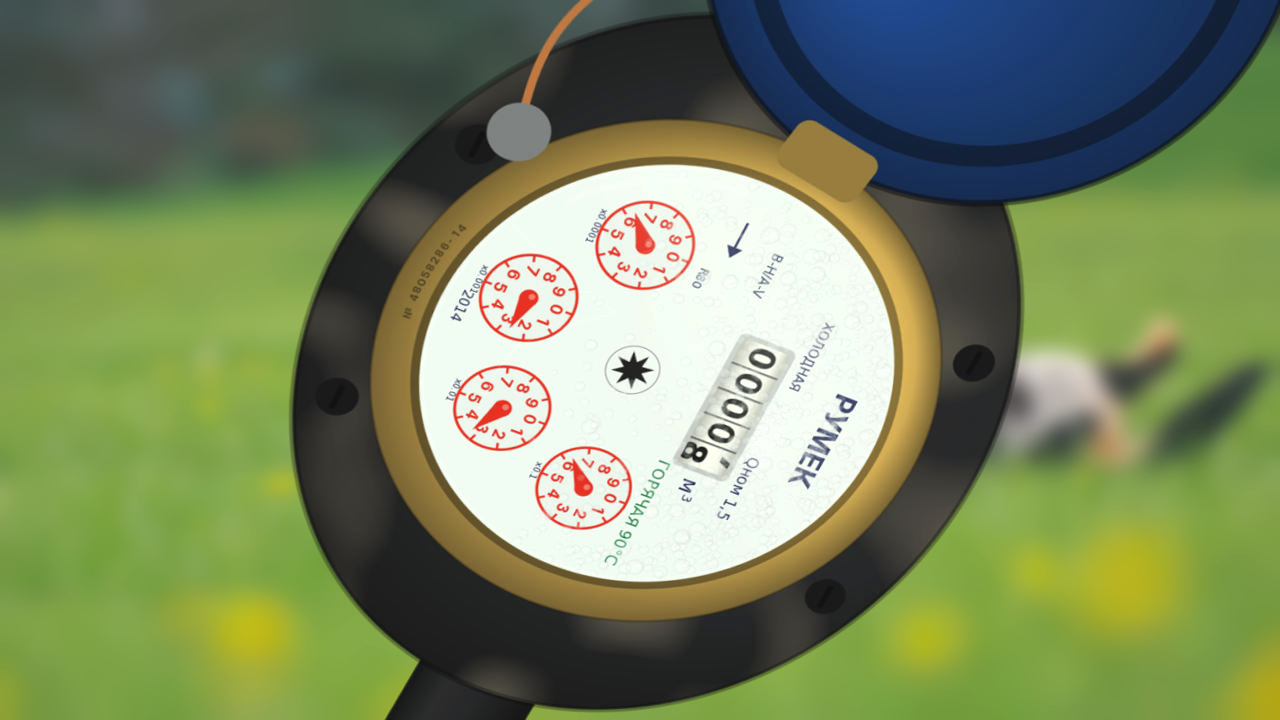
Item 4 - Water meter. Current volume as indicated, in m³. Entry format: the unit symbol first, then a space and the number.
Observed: m³ 7.6326
